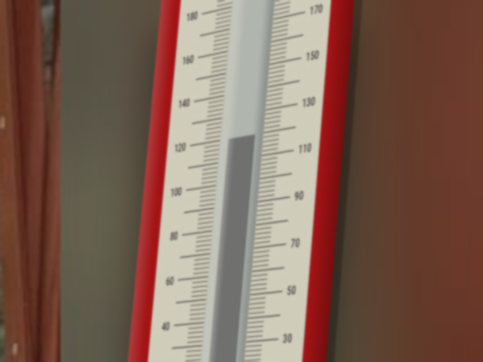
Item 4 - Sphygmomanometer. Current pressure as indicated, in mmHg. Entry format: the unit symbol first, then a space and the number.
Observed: mmHg 120
